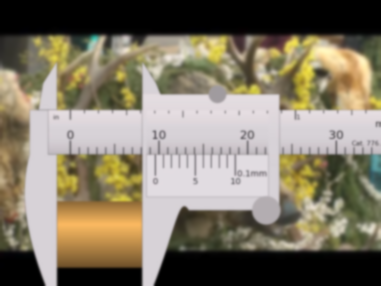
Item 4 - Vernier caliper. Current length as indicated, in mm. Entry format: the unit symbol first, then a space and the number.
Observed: mm 9.6
